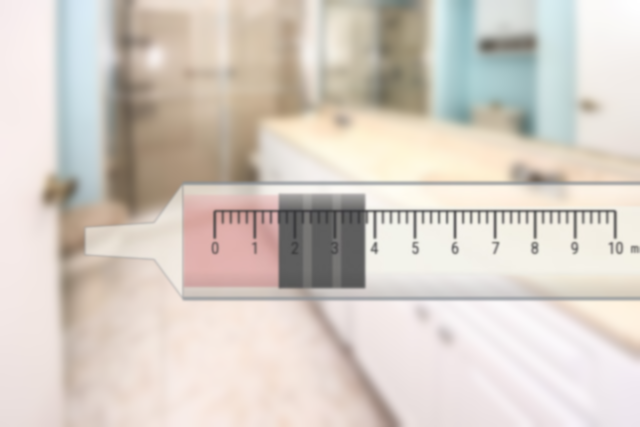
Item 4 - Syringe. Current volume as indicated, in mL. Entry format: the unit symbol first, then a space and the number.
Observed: mL 1.6
